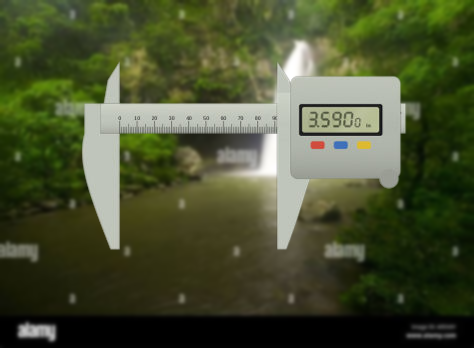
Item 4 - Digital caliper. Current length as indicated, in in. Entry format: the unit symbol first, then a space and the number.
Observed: in 3.5900
